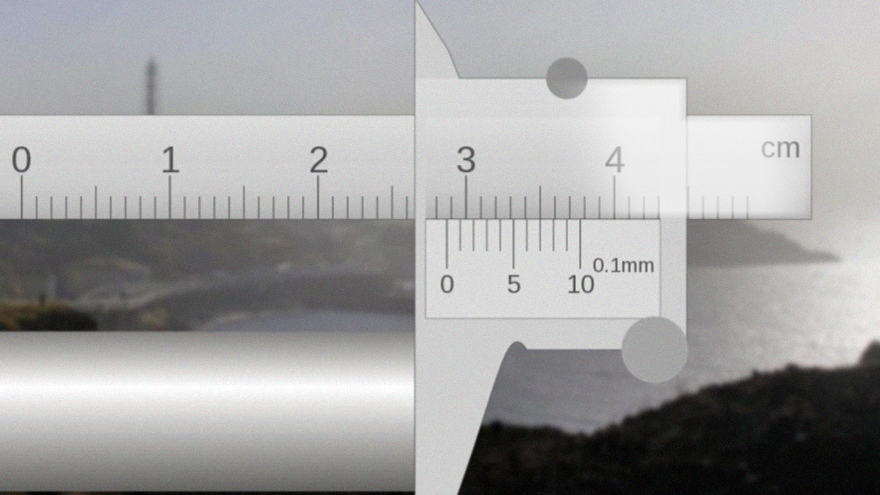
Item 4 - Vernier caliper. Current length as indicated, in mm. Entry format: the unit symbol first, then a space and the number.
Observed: mm 28.7
